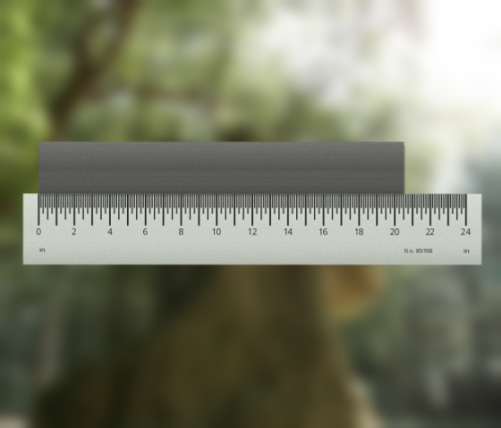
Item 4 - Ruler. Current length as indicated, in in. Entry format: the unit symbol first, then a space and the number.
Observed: in 20.5
